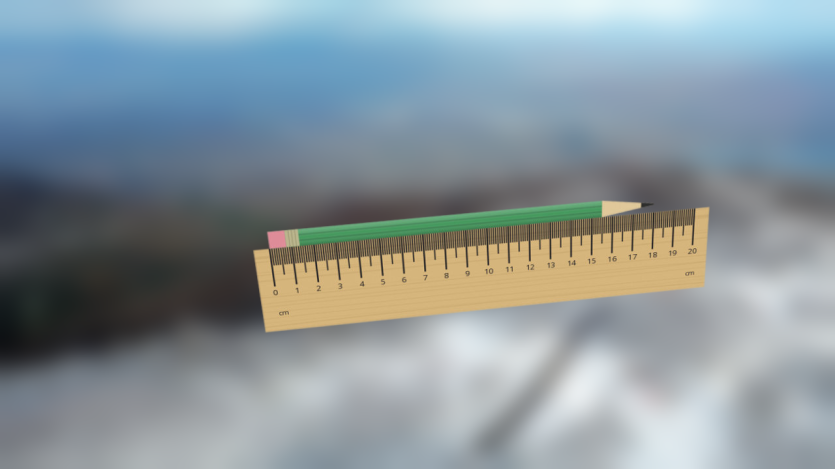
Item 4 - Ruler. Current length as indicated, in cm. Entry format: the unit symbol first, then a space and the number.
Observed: cm 18
